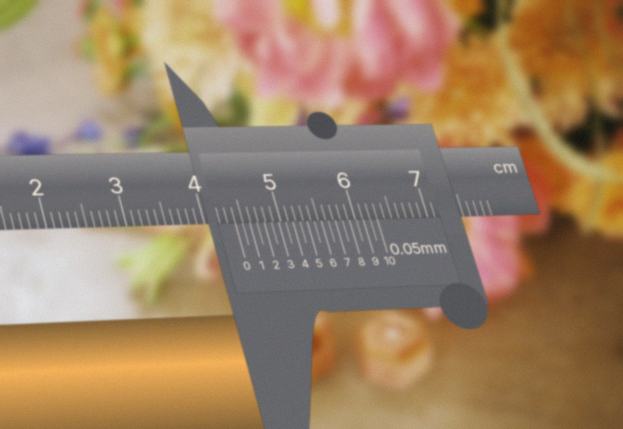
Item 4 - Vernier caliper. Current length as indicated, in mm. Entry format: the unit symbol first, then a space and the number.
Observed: mm 44.0
